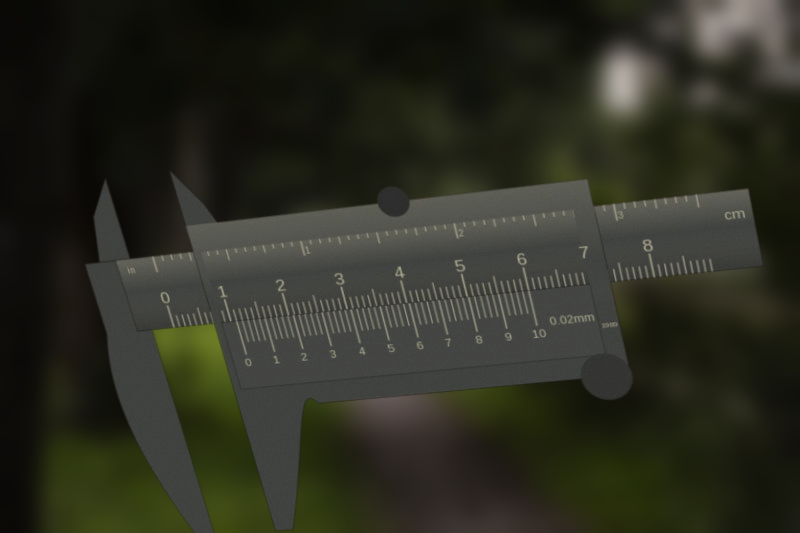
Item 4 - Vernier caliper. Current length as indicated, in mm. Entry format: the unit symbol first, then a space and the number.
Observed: mm 11.0
